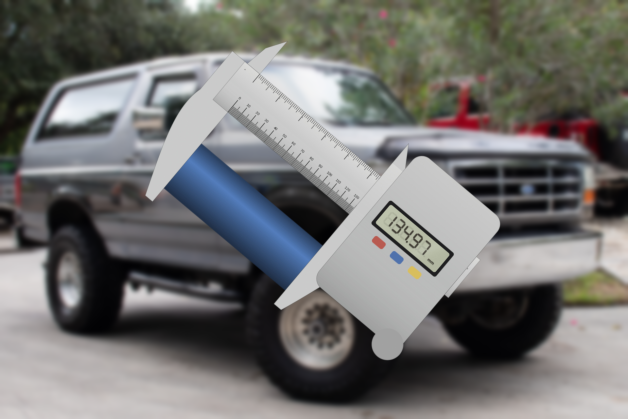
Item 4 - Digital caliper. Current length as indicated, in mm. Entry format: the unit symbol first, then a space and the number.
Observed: mm 134.97
